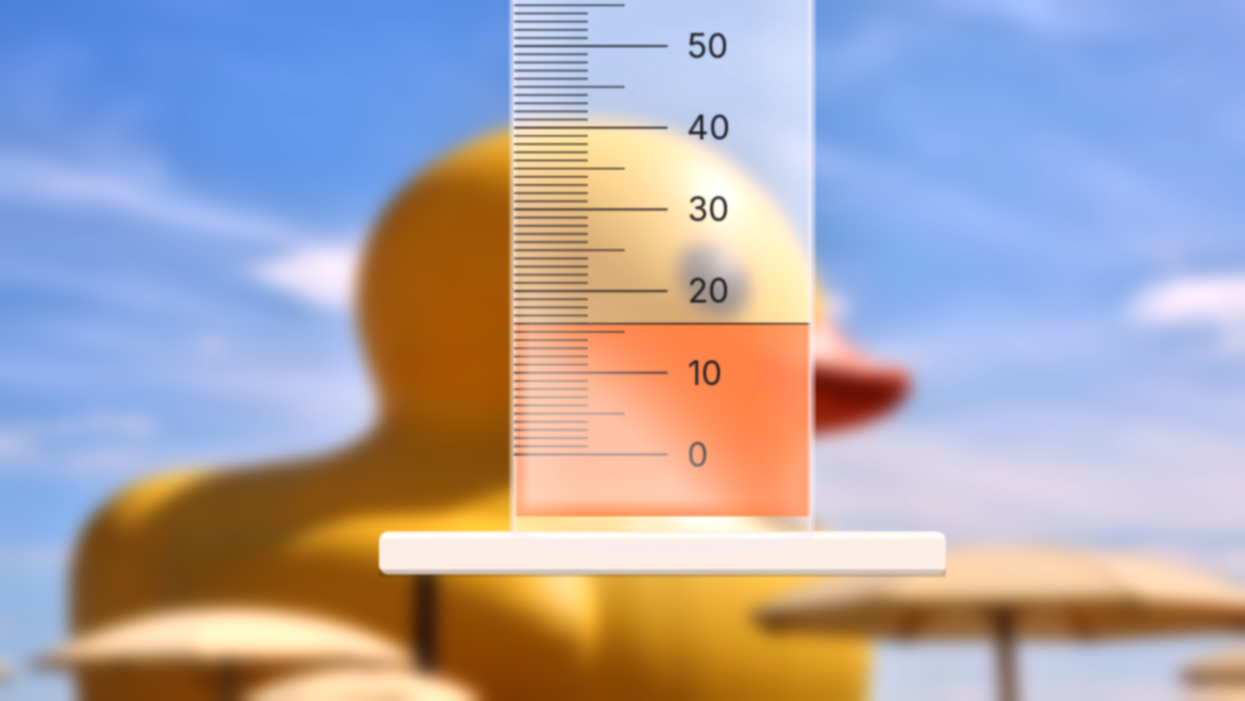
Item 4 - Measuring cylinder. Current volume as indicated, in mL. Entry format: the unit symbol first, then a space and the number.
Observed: mL 16
